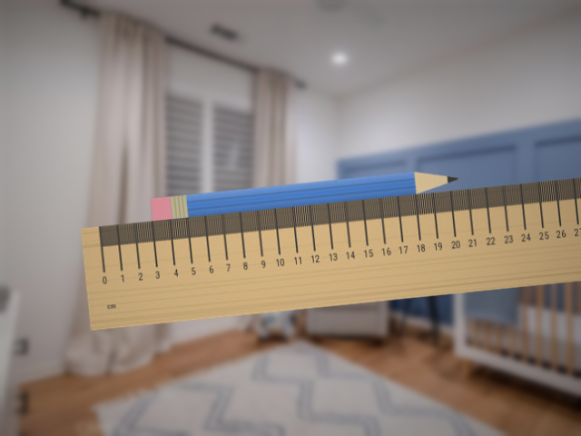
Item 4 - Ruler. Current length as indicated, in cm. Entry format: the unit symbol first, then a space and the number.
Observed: cm 17.5
